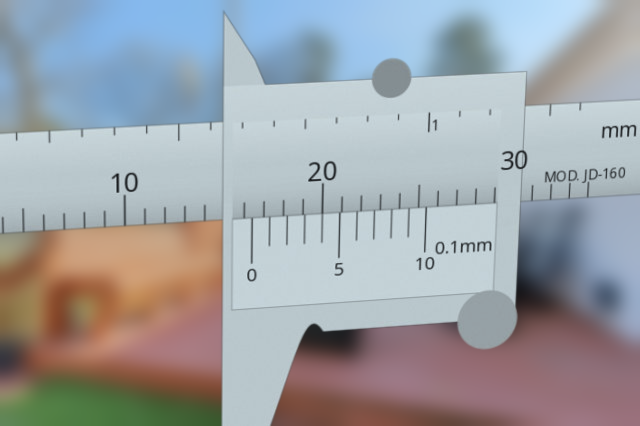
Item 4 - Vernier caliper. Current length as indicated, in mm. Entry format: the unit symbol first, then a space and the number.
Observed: mm 16.4
